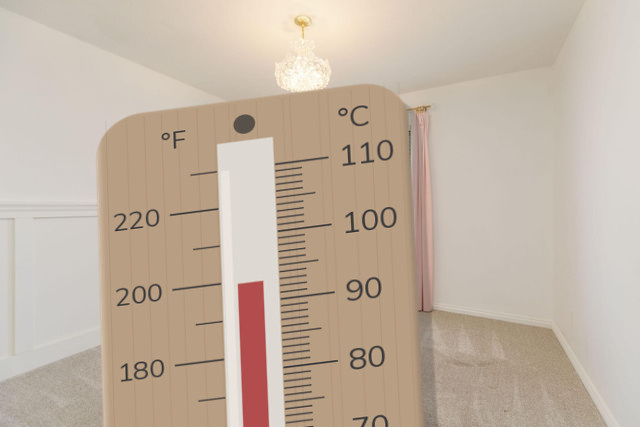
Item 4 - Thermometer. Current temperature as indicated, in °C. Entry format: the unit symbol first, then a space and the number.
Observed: °C 93
